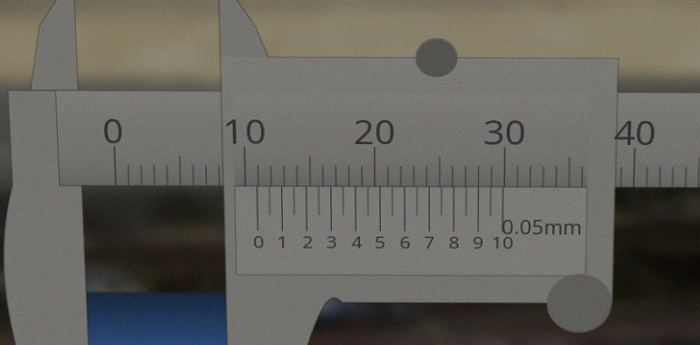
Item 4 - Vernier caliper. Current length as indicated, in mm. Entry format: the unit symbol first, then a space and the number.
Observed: mm 10.9
